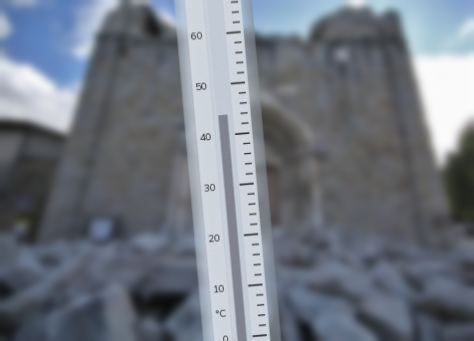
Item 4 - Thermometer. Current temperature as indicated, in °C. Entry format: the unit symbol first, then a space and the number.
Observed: °C 44
